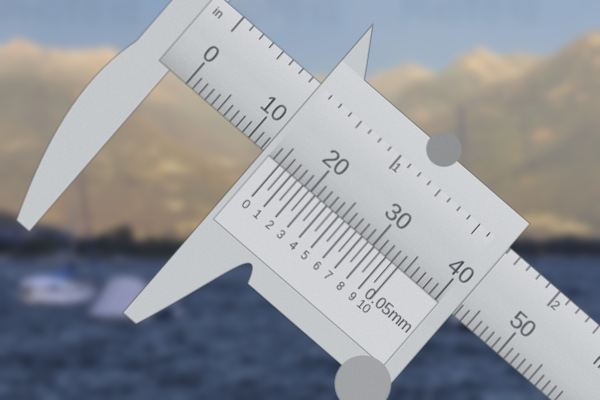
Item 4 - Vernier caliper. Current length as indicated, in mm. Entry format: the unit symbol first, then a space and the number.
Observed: mm 15.0
